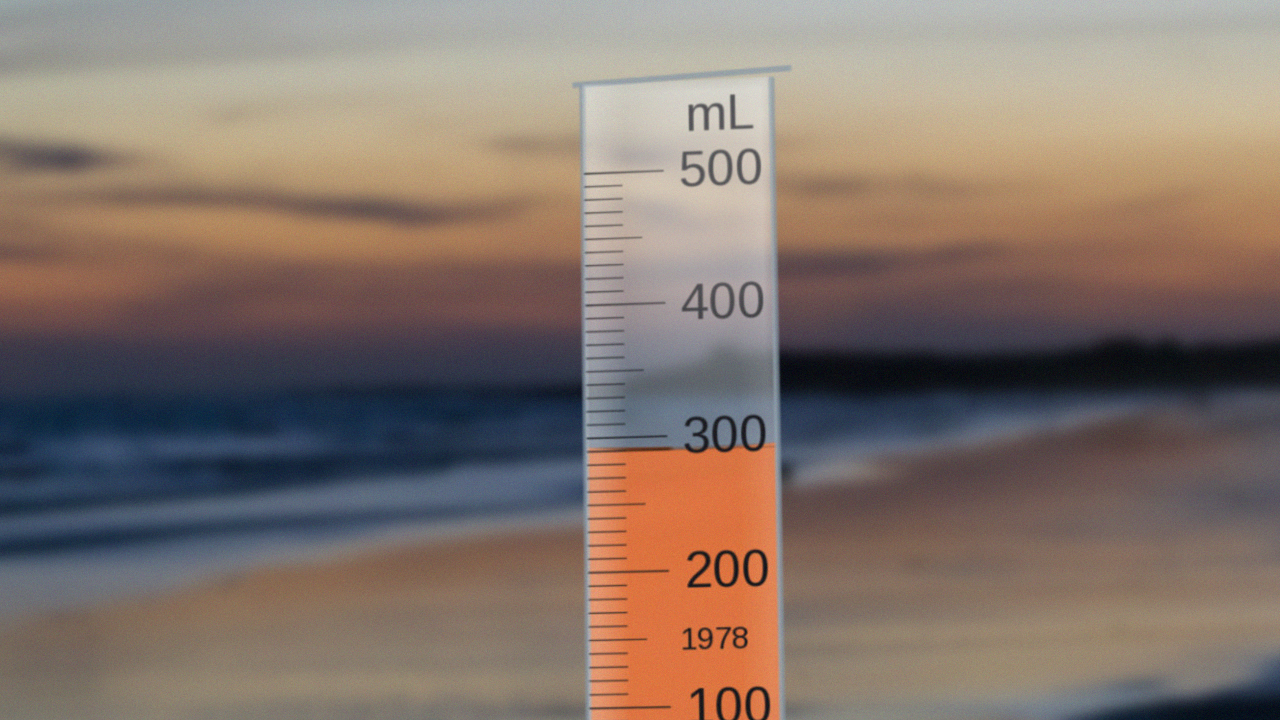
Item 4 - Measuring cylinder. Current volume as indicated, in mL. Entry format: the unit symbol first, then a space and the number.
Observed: mL 290
